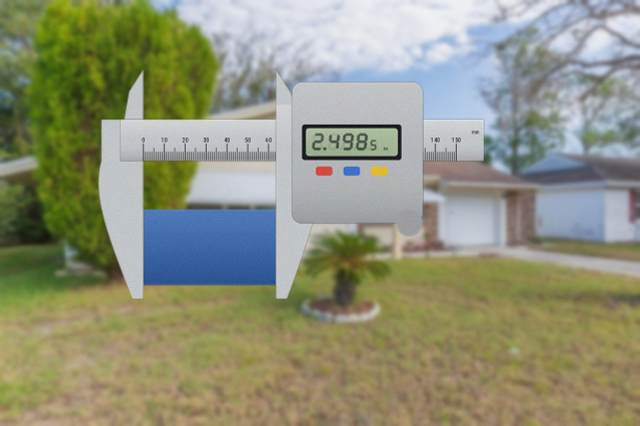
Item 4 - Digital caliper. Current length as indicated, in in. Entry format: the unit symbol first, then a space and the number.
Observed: in 2.4985
